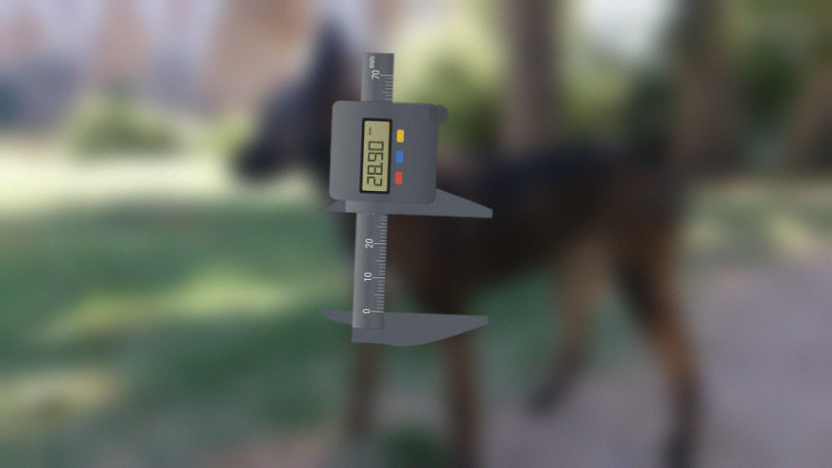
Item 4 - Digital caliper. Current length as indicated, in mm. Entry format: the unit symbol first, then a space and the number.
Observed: mm 28.90
